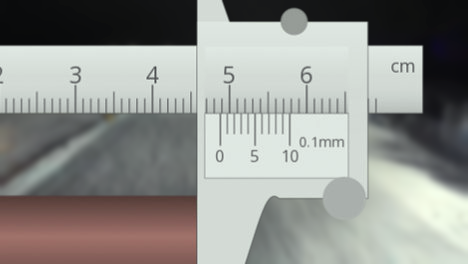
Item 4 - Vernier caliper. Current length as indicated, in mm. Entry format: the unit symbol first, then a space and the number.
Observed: mm 48.8
